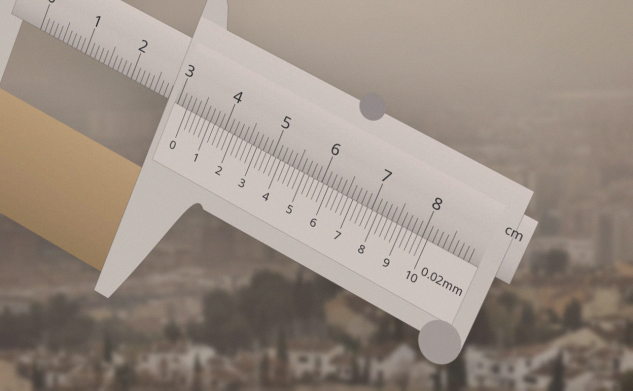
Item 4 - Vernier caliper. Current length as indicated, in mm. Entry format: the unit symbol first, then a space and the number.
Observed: mm 32.0
